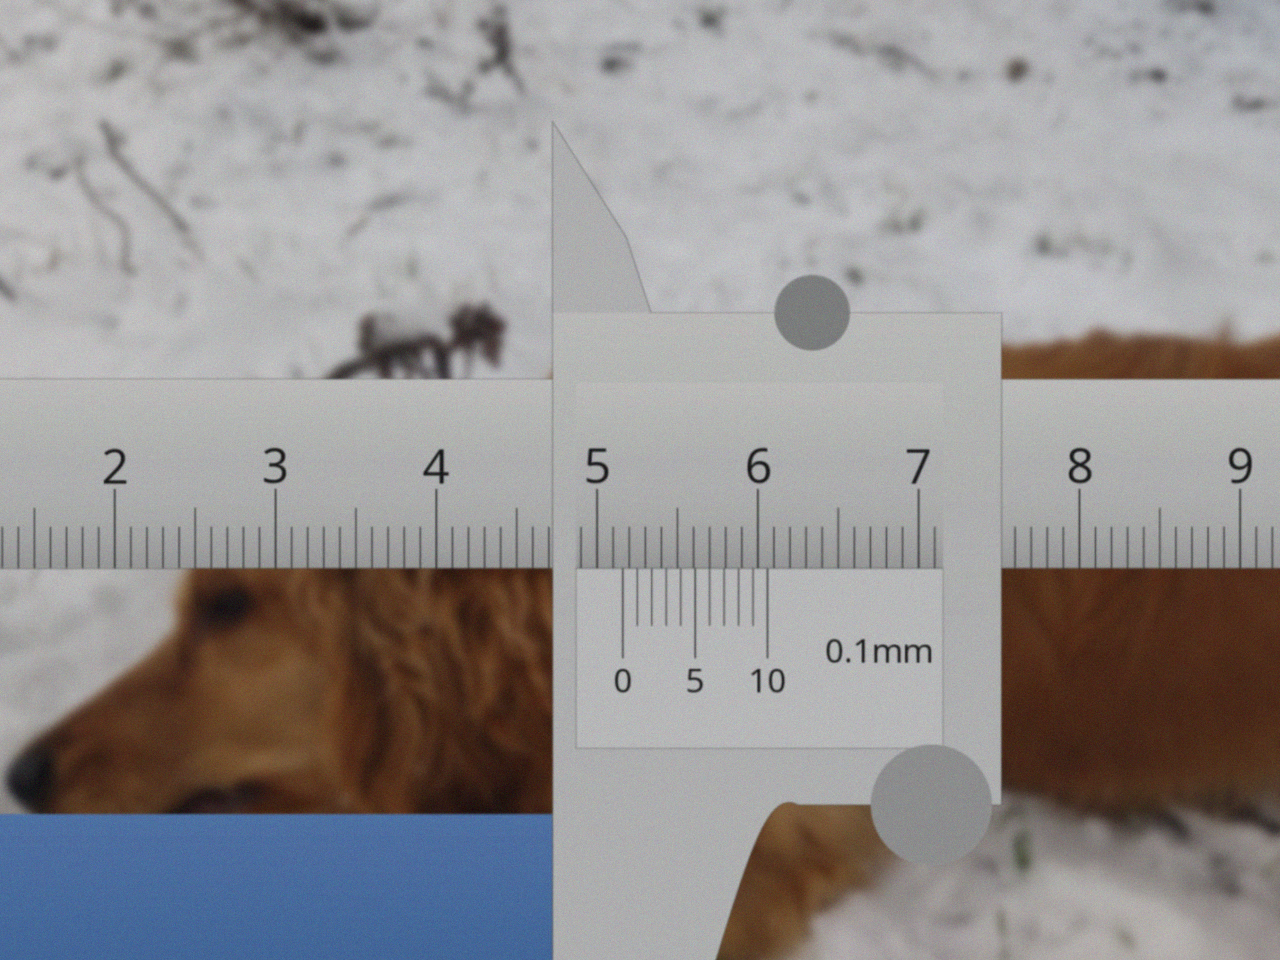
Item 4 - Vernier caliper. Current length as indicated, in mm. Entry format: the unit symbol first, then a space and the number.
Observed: mm 51.6
